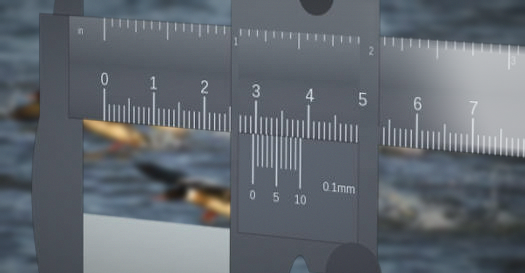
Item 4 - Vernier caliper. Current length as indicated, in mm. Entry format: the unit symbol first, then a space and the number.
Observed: mm 29.5
